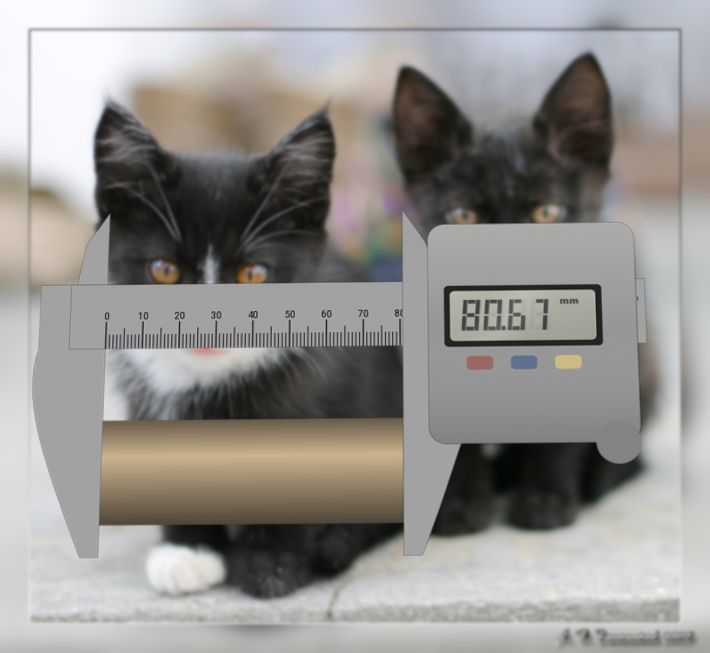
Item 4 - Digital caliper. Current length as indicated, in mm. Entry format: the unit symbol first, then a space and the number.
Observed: mm 80.67
